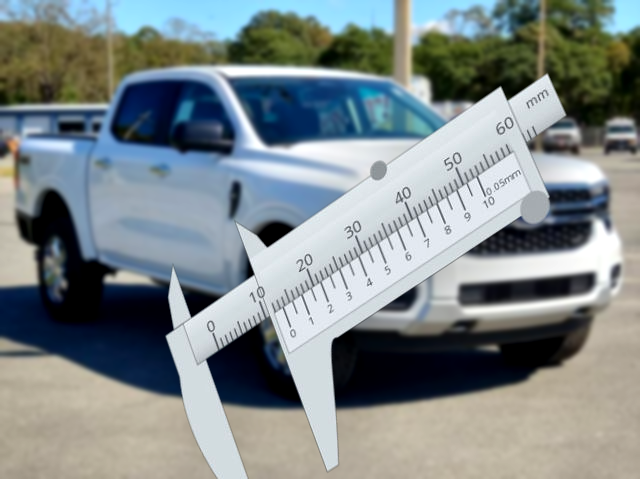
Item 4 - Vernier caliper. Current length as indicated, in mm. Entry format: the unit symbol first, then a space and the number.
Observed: mm 13.6
